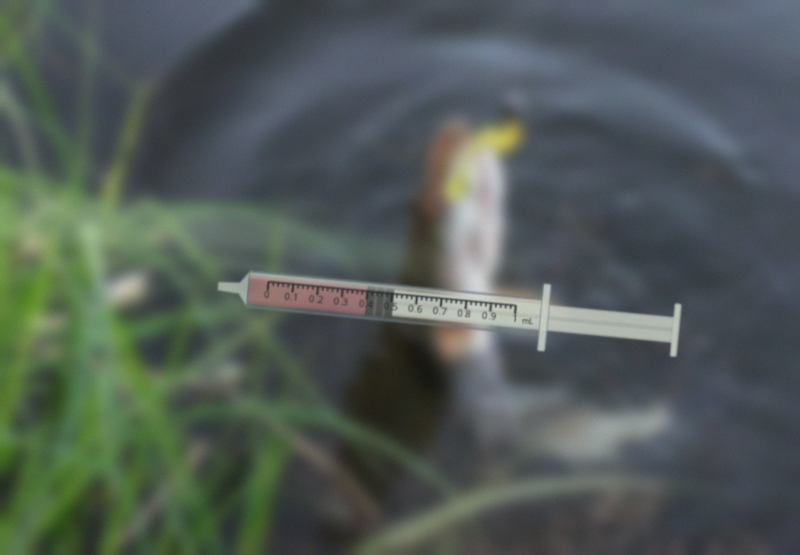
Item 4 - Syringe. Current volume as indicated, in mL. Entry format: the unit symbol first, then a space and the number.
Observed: mL 0.4
